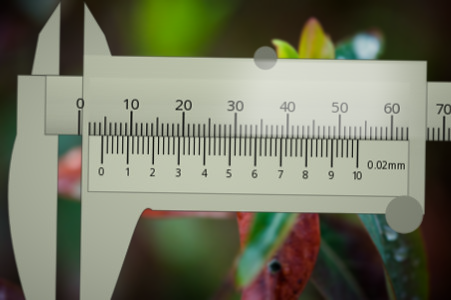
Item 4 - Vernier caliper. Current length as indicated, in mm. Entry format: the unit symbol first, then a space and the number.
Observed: mm 4.5
